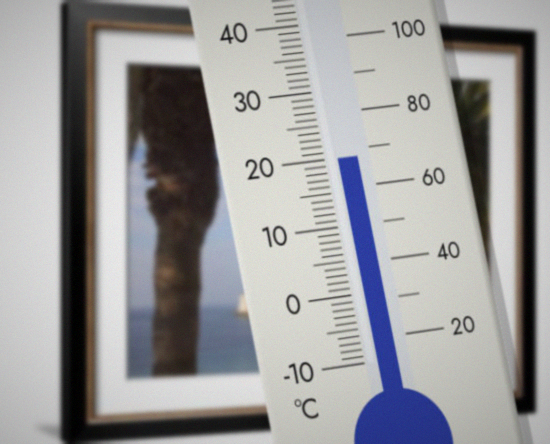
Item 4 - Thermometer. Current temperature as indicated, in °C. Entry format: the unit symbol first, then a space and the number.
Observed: °C 20
